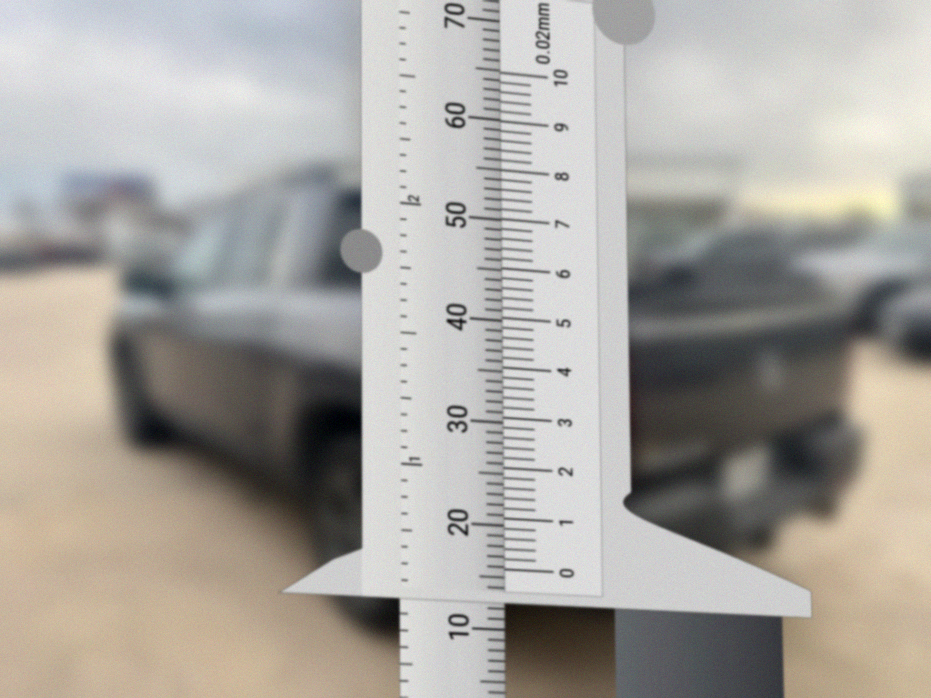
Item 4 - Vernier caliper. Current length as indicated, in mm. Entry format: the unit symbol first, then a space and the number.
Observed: mm 15.8
